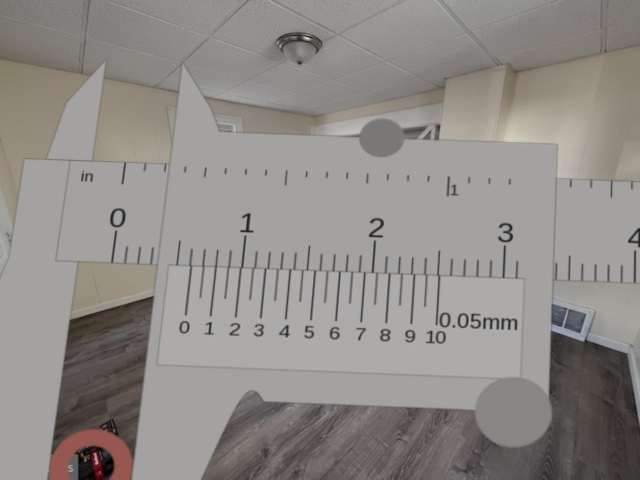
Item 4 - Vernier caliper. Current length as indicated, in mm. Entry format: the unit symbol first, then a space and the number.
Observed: mm 6.1
